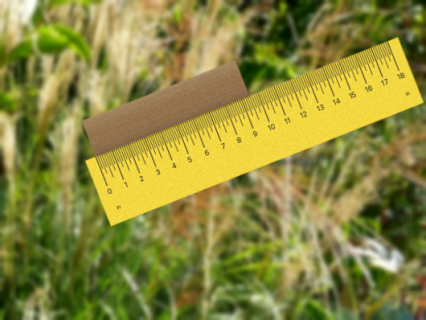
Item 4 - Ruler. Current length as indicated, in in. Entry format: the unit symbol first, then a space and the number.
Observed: in 9.5
